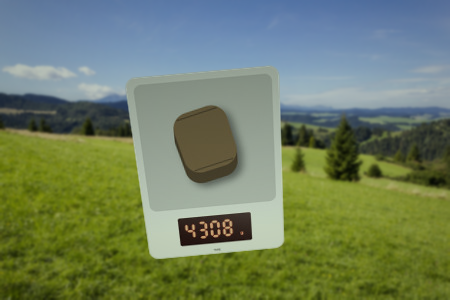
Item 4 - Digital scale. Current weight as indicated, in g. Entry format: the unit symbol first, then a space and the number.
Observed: g 4308
